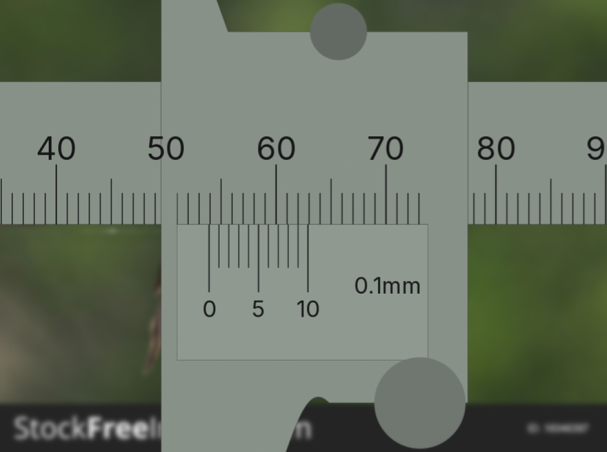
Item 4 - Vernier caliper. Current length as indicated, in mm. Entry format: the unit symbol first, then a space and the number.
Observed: mm 53.9
